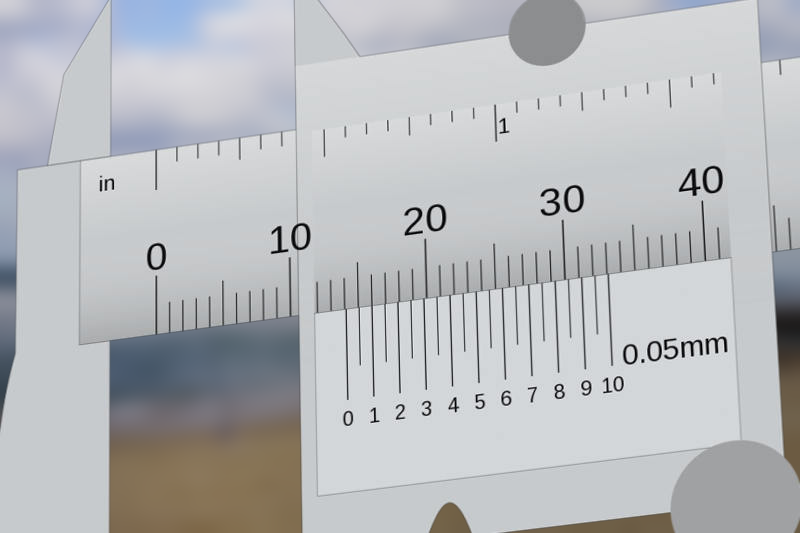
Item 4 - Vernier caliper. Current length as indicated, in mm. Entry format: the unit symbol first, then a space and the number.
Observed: mm 14.1
